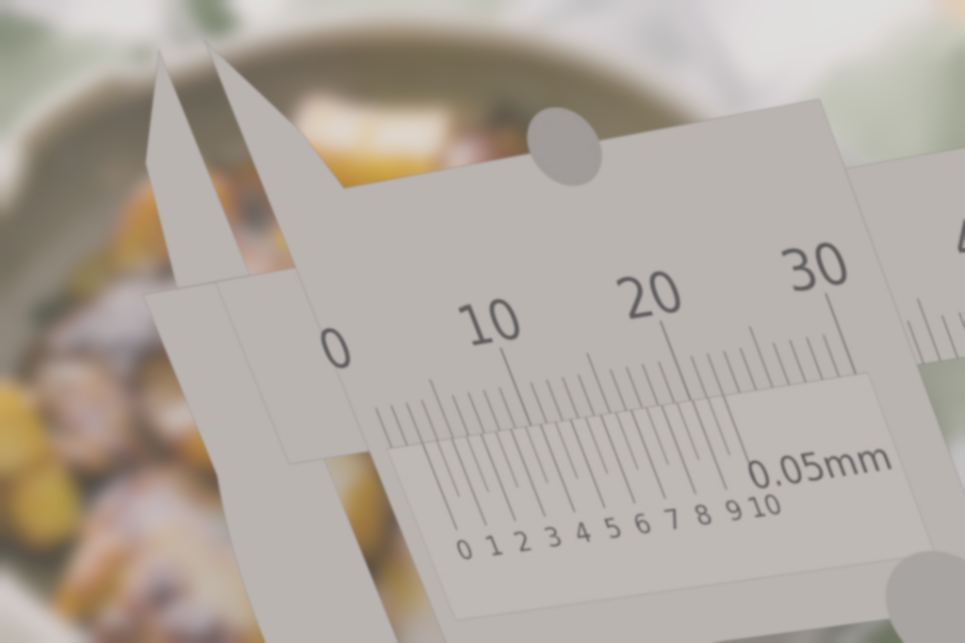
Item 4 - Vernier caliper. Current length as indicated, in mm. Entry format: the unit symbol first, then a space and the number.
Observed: mm 3.0
